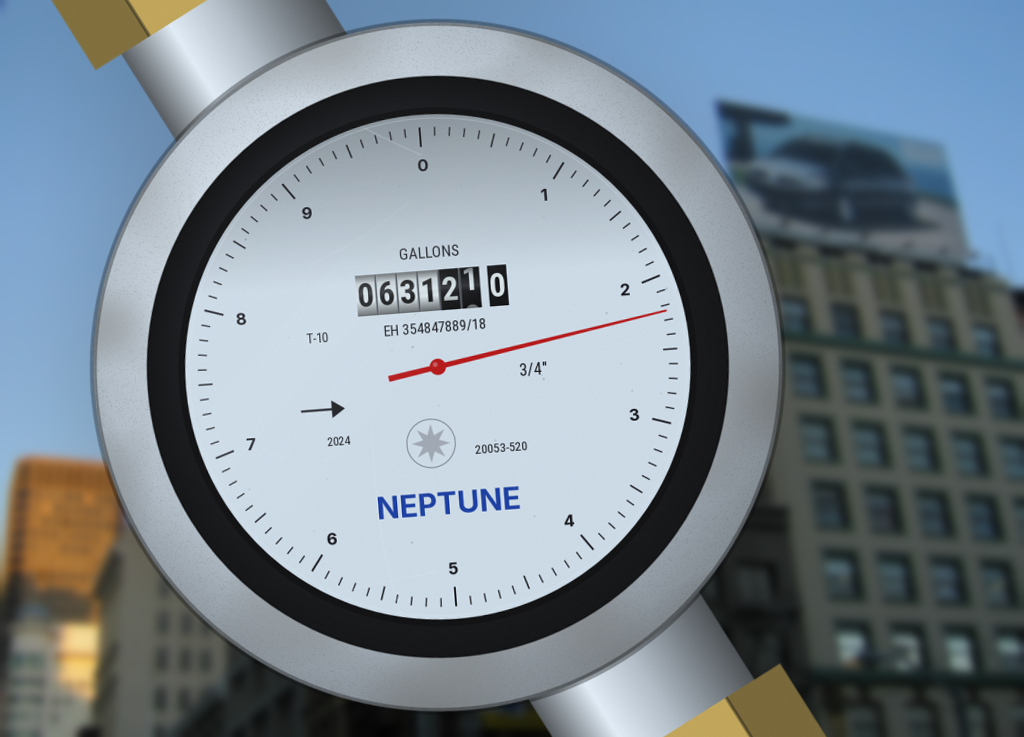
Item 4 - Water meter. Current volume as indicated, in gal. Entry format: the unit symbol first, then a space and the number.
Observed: gal 631212.2
